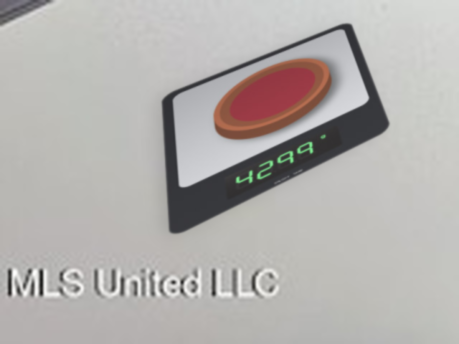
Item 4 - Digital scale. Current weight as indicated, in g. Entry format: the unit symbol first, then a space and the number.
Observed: g 4299
